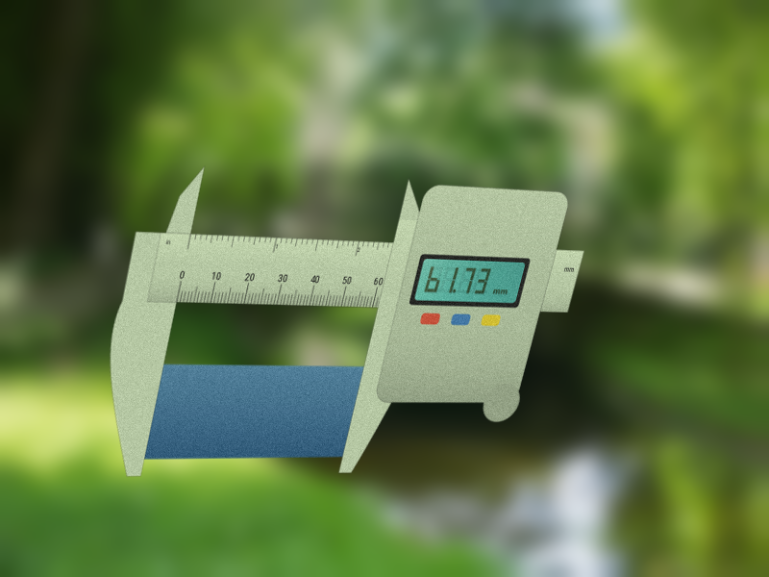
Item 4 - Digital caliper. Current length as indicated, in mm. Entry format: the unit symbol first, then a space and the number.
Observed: mm 61.73
